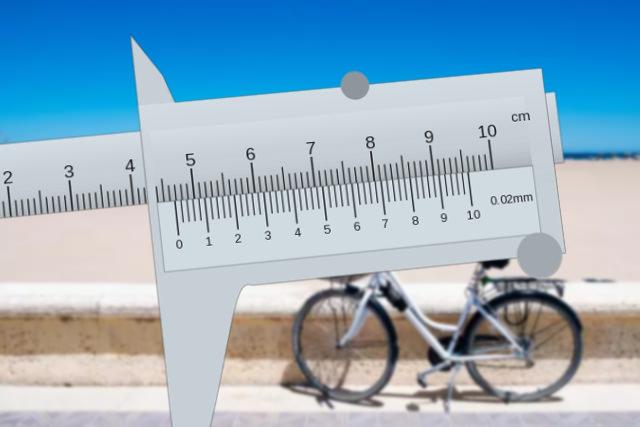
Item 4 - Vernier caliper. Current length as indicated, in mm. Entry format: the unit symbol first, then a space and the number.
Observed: mm 46.8
